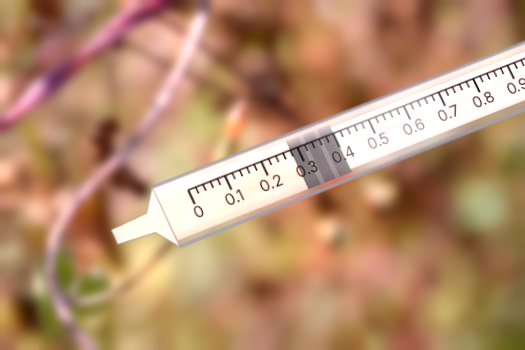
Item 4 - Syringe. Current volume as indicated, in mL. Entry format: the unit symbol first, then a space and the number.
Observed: mL 0.28
